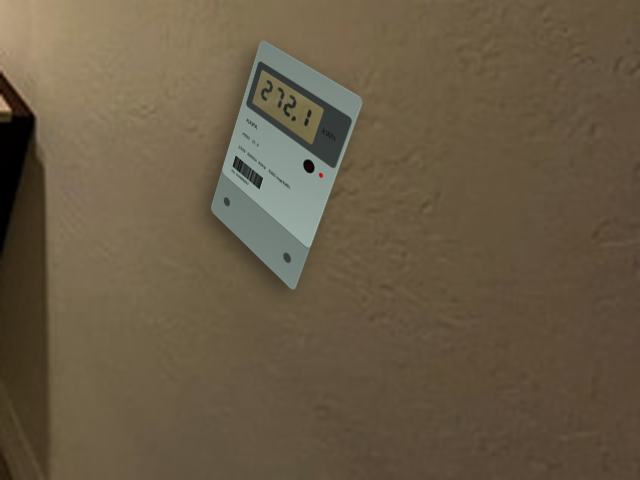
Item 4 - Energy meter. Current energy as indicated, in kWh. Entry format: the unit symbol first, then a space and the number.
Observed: kWh 272.1
